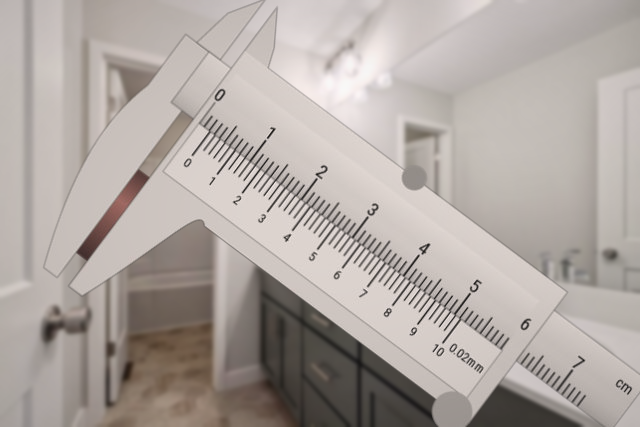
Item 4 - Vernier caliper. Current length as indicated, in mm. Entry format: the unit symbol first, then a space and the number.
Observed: mm 2.2
